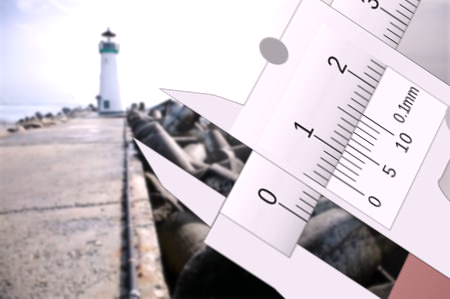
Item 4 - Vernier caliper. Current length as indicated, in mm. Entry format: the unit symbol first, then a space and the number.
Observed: mm 7.0
